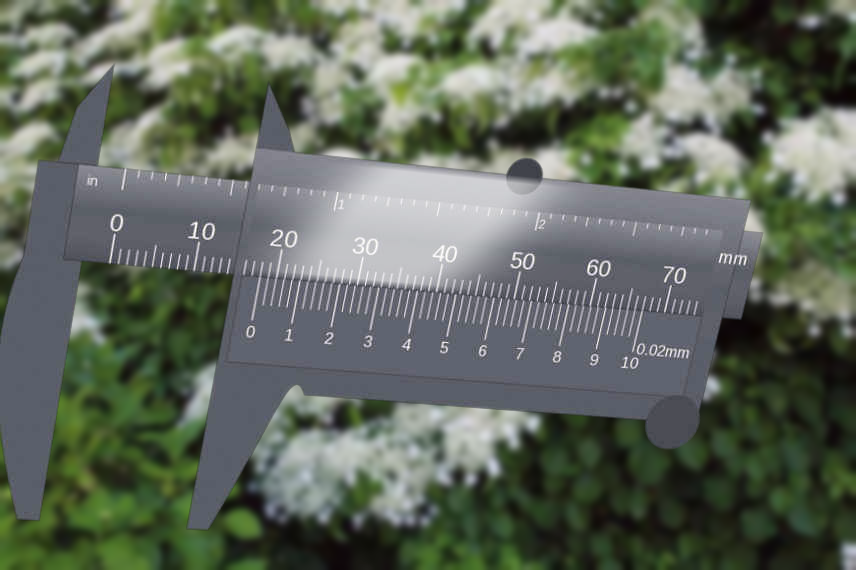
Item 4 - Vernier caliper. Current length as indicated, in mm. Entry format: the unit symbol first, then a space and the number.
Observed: mm 18.0
